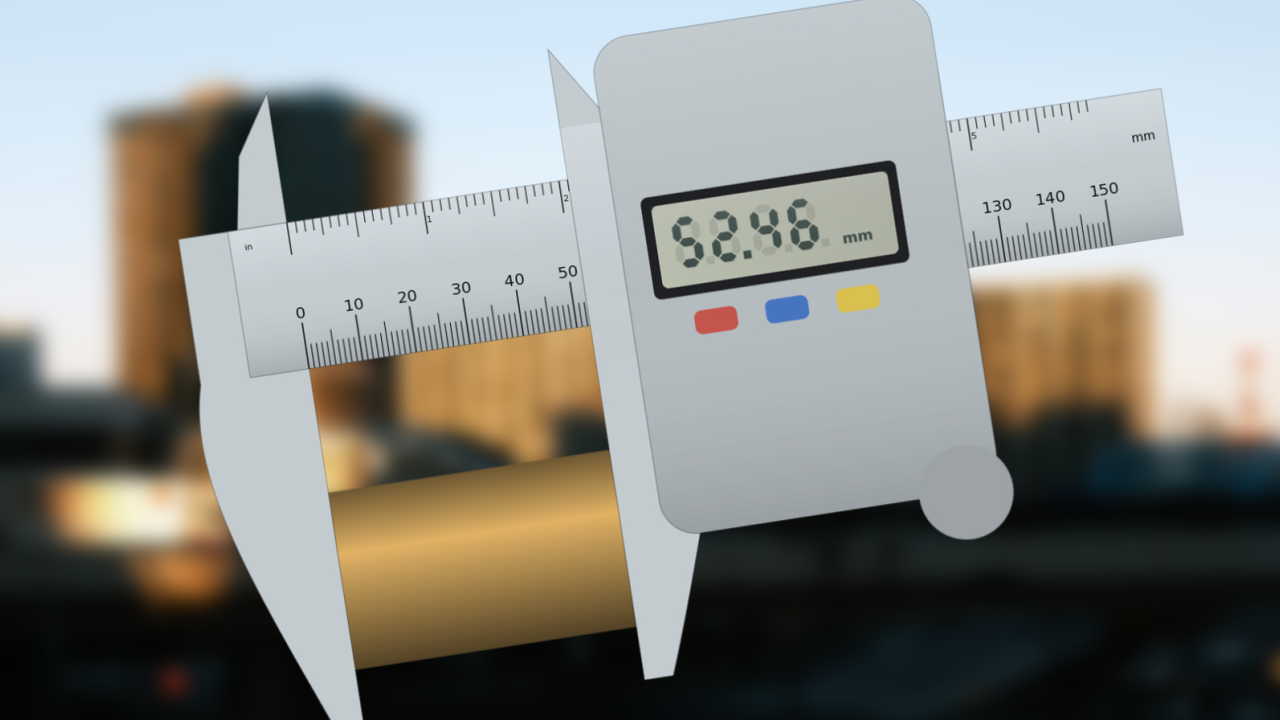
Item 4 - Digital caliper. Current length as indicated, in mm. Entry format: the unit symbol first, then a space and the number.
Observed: mm 52.46
